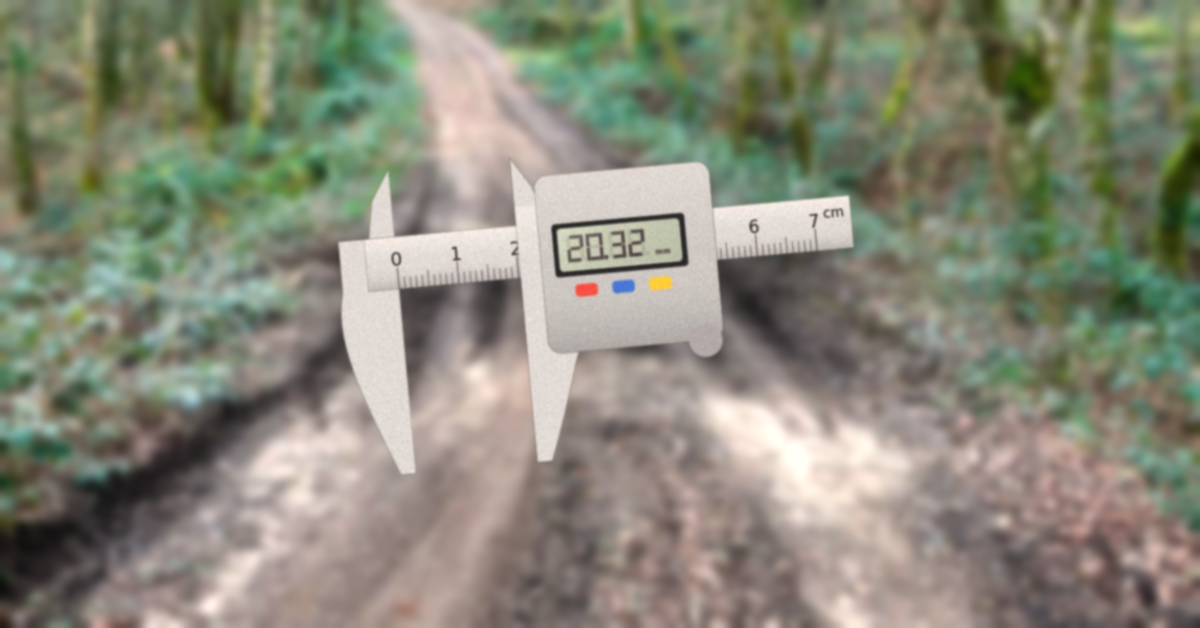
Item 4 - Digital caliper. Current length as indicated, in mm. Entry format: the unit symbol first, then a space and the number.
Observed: mm 20.32
